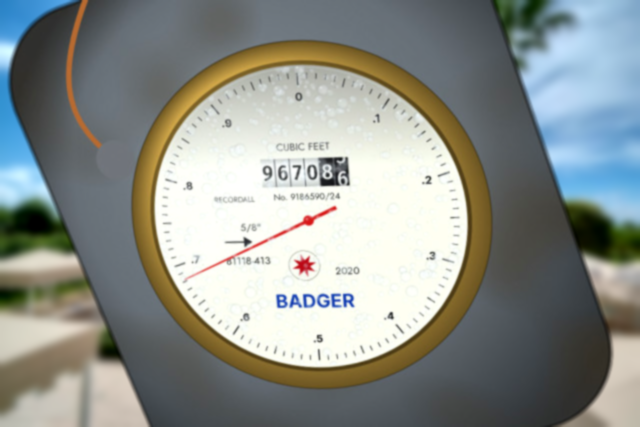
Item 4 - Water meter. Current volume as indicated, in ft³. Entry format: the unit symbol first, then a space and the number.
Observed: ft³ 967085.68
